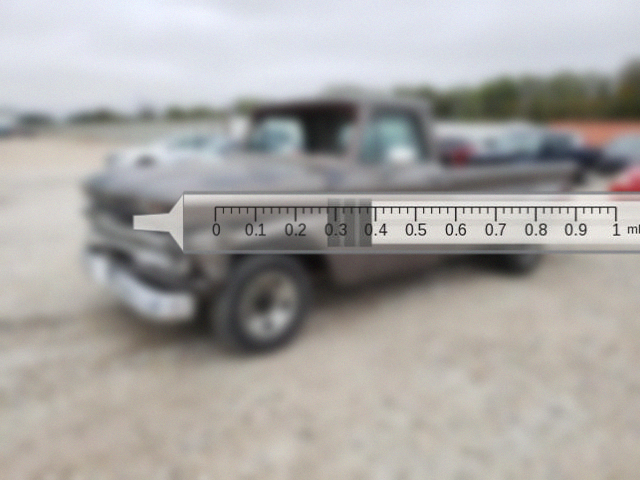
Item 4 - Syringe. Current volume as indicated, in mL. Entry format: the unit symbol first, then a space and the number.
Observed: mL 0.28
